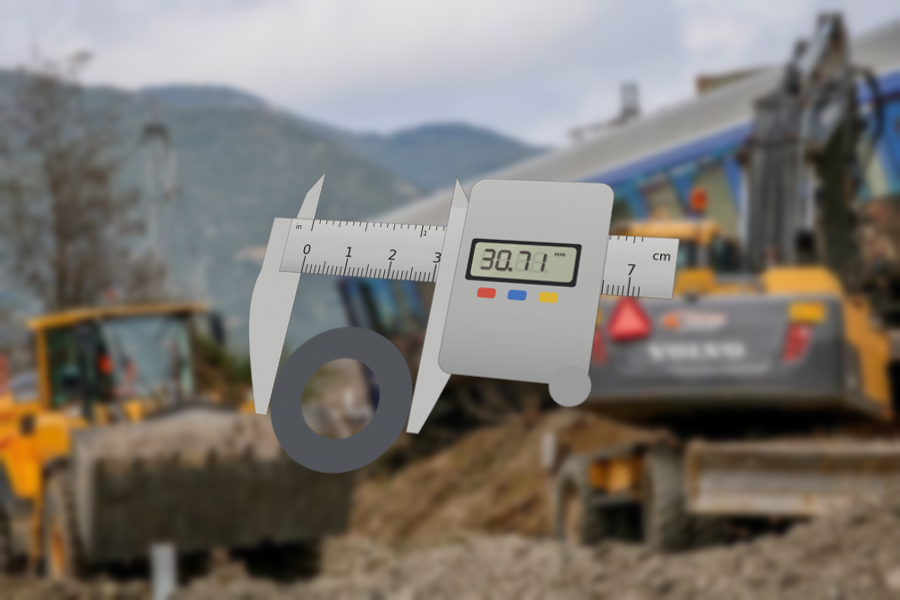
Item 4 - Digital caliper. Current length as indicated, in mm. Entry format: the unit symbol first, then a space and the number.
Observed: mm 30.71
